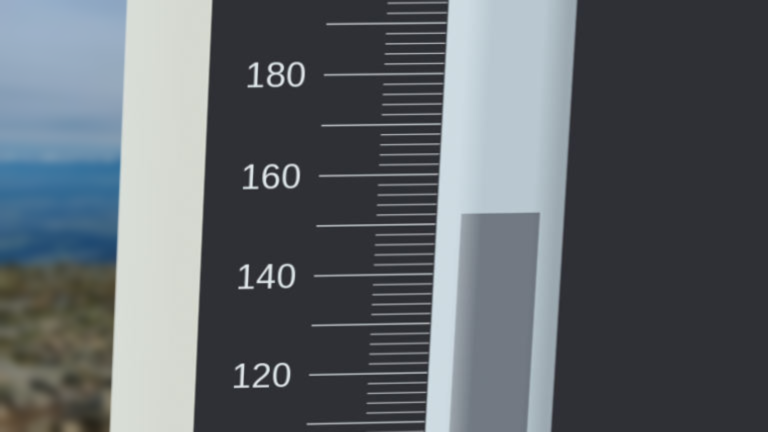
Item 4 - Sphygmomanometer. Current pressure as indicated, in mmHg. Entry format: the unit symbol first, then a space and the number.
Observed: mmHg 152
